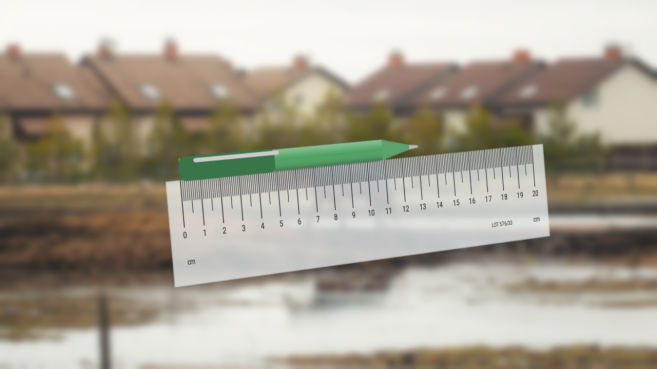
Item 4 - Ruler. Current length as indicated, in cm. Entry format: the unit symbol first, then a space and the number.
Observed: cm 13
